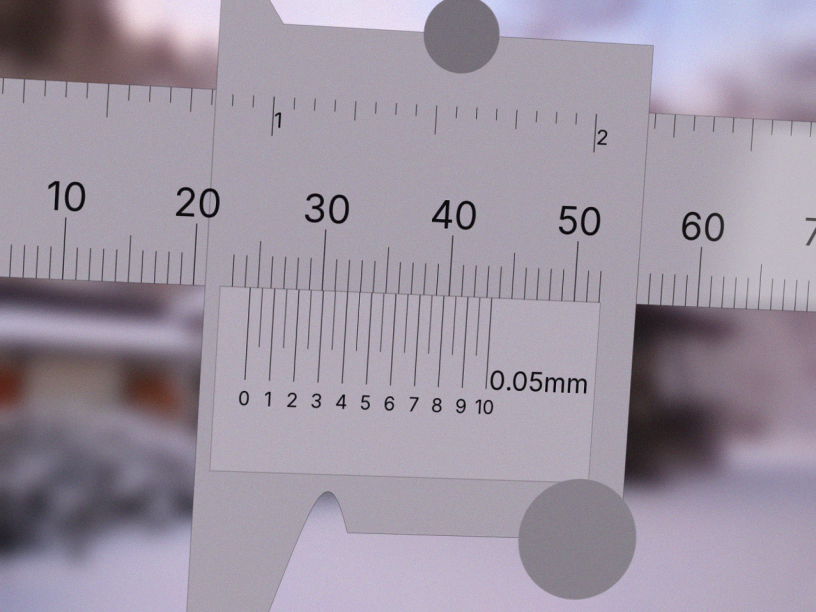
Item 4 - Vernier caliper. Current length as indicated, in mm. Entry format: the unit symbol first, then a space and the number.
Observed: mm 24.4
